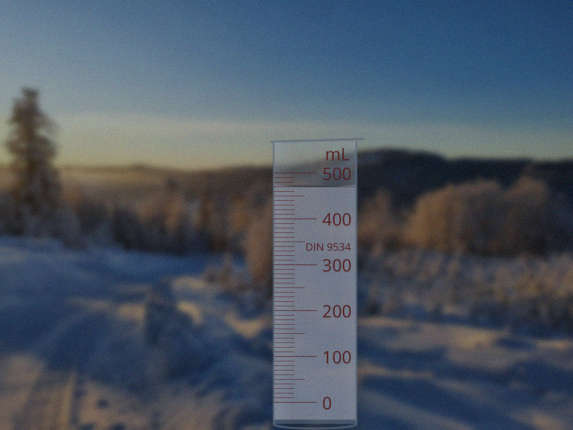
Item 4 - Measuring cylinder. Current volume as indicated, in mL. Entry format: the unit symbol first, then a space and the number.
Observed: mL 470
